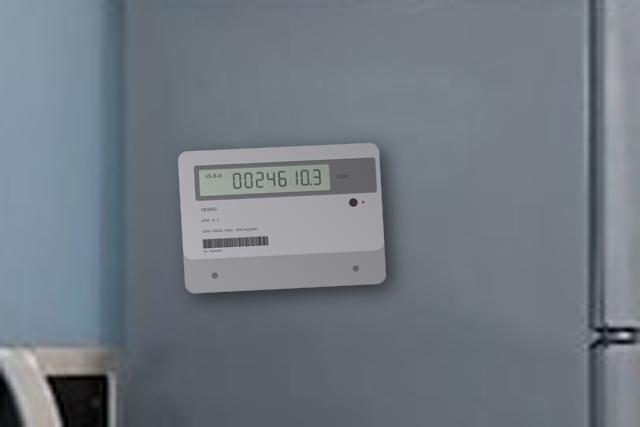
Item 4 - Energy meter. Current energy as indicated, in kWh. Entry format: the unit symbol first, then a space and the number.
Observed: kWh 24610.3
